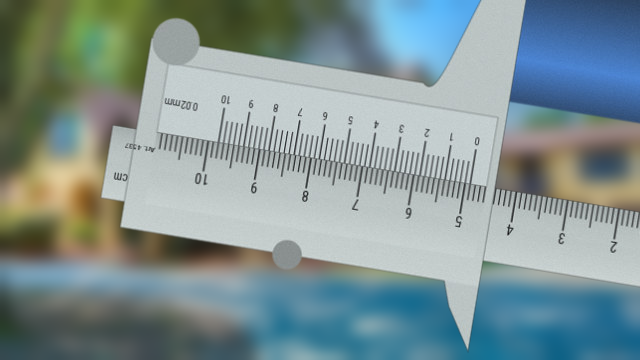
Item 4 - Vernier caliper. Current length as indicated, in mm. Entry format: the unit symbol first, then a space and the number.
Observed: mm 49.0
